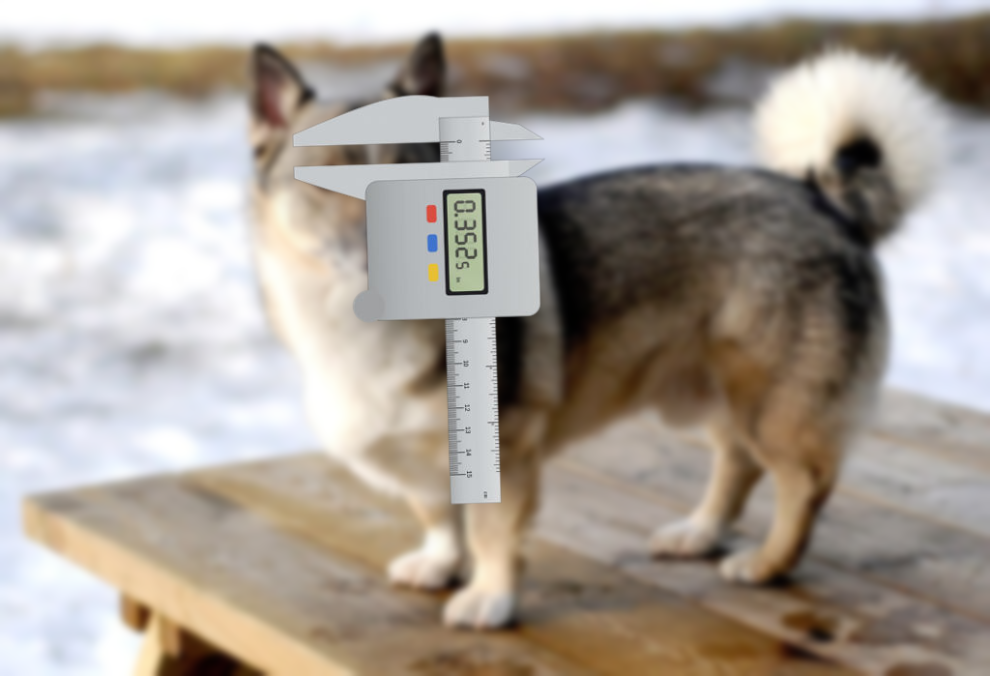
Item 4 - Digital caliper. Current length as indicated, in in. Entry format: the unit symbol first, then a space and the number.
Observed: in 0.3525
